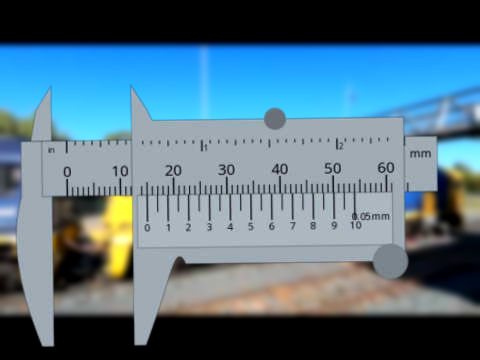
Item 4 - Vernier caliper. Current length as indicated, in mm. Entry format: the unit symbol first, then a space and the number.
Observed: mm 15.0
